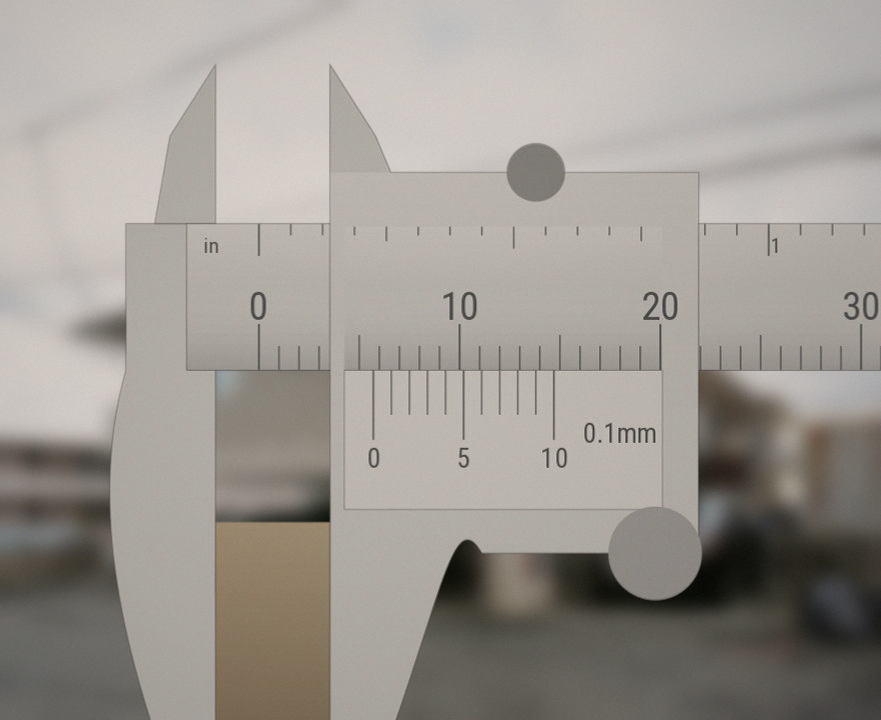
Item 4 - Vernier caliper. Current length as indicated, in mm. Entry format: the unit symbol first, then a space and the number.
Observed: mm 5.7
